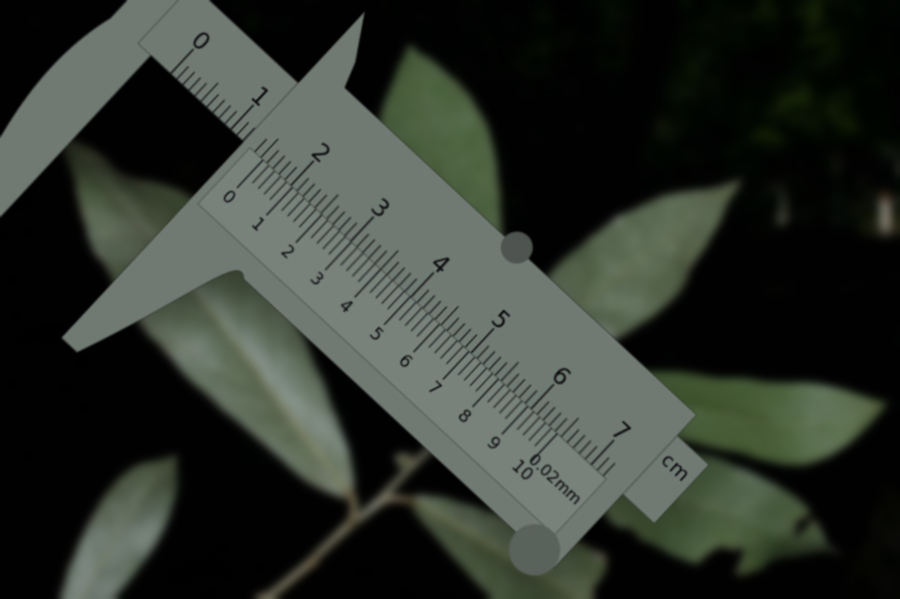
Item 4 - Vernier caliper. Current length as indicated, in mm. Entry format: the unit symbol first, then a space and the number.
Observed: mm 15.4
